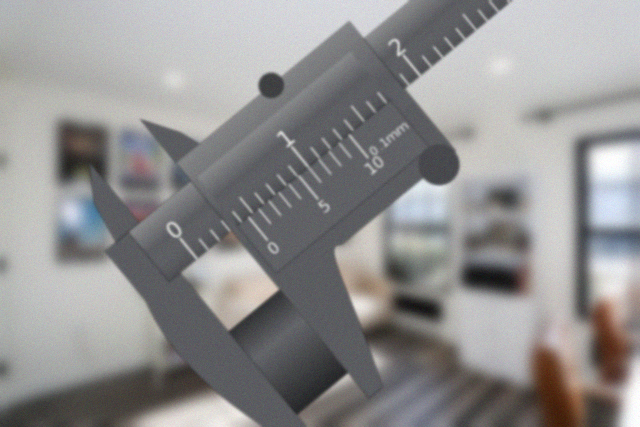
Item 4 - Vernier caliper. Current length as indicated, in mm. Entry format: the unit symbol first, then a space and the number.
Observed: mm 4.6
